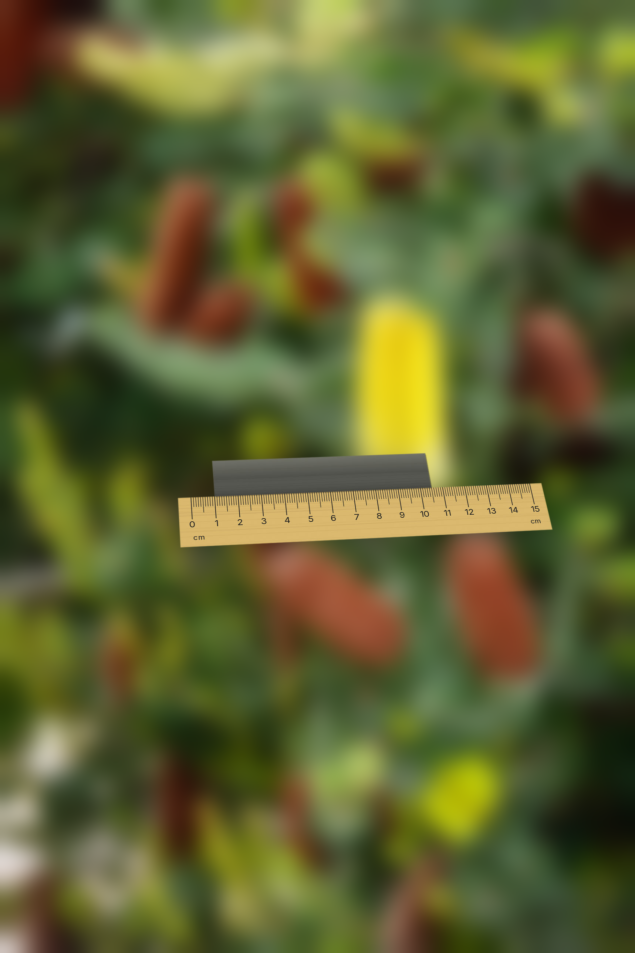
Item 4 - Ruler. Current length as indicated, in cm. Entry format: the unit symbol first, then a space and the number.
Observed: cm 9.5
